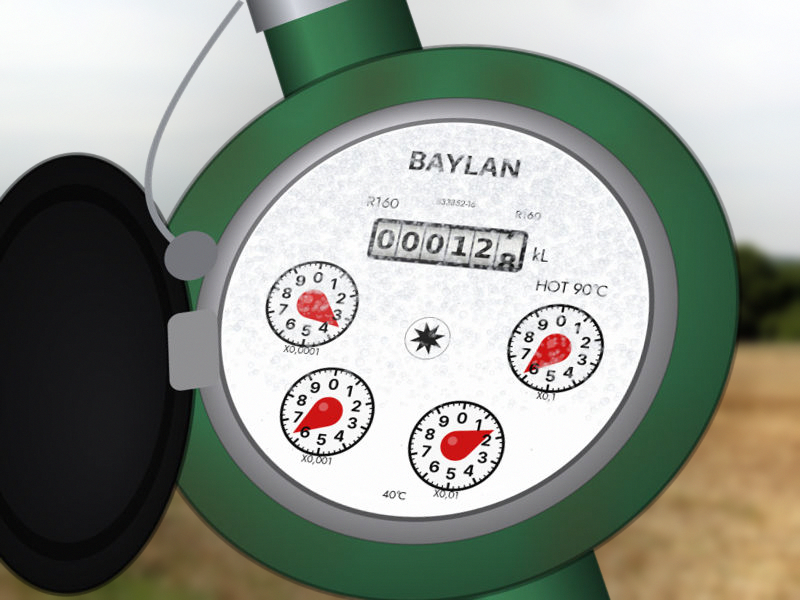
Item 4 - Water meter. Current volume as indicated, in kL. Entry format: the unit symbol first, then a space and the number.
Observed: kL 127.6163
